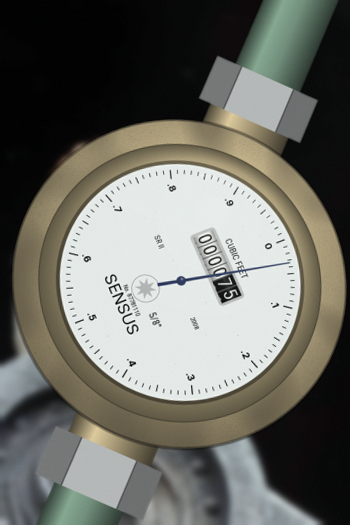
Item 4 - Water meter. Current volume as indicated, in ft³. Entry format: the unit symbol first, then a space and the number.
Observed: ft³ 75.03
